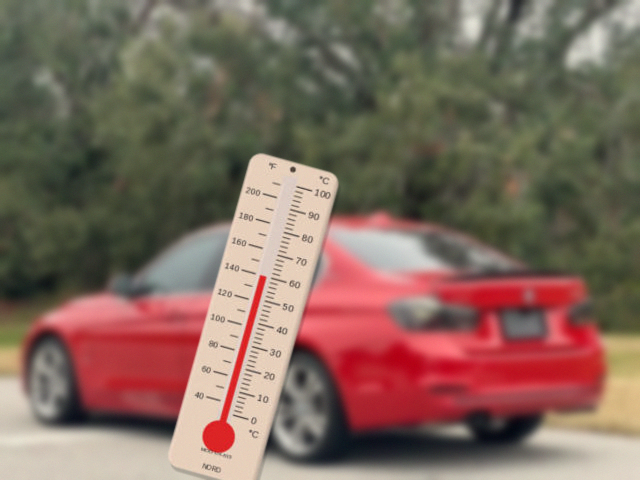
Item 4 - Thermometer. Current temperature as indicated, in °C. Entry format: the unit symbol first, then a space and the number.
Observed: °C 60
